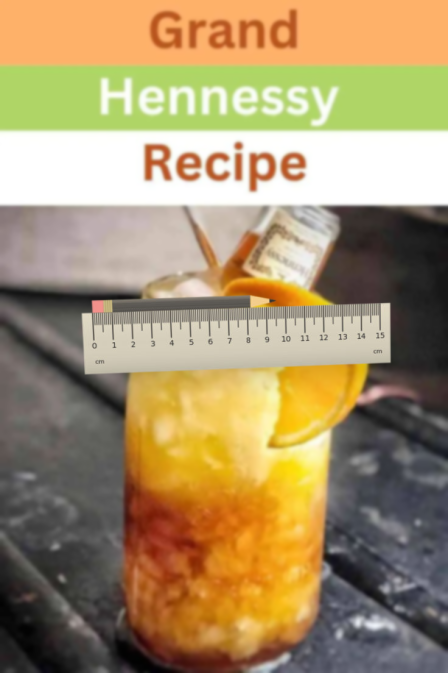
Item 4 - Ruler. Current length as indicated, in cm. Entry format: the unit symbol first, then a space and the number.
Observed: cm 9.5
